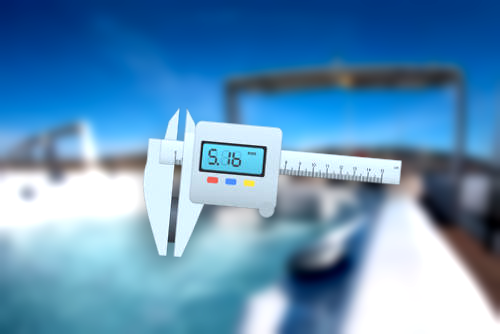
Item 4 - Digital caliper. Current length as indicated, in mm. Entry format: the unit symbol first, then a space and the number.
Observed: mm 5.16
